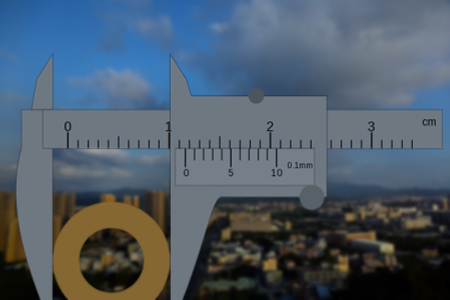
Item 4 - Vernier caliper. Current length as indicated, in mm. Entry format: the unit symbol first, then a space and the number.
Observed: mm 11.6
